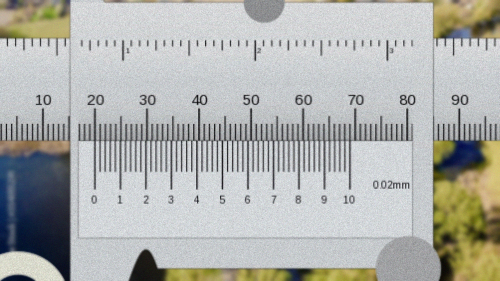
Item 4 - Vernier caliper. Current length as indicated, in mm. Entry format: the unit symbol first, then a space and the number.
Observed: mm 20.0
